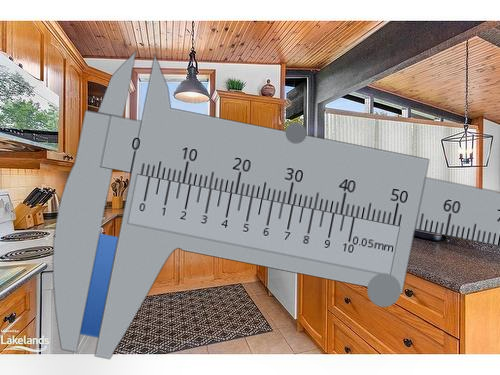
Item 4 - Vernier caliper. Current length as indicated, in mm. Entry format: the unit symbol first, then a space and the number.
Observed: mm 3.5
